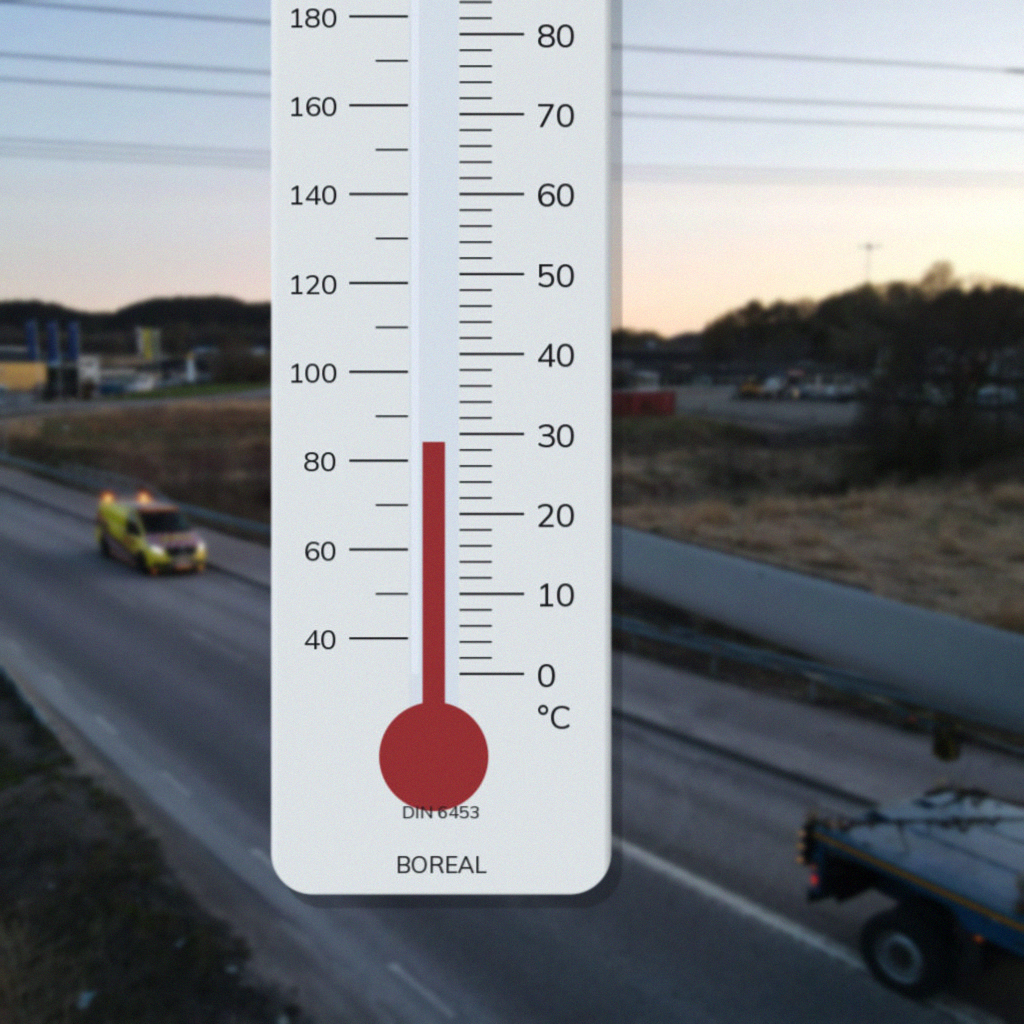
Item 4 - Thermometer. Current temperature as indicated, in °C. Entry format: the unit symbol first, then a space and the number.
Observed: °C 29
